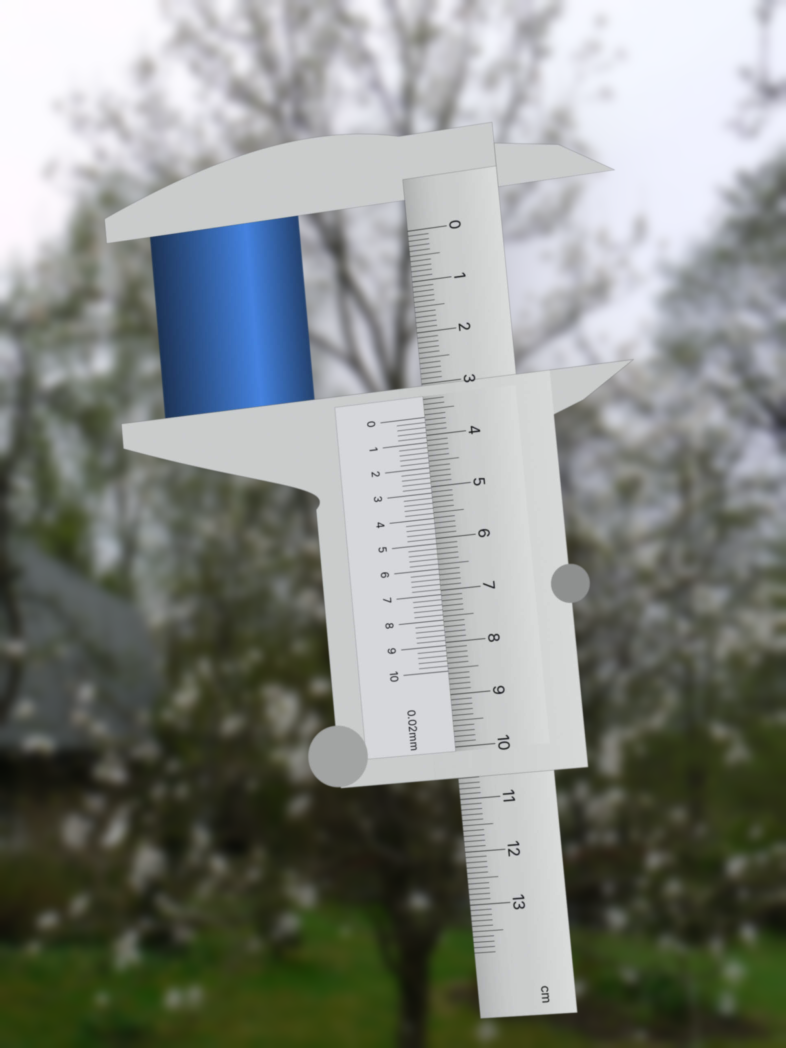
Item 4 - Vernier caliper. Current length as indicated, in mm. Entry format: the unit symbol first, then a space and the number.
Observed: mm 36.5
